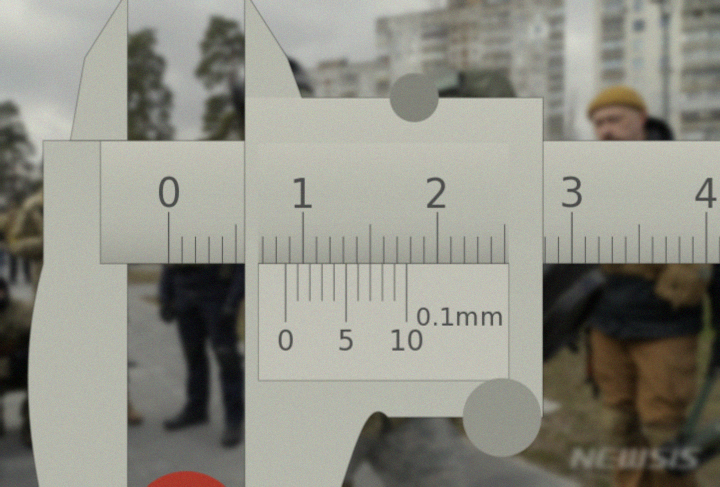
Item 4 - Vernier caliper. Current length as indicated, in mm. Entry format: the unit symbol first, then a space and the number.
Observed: mm 8.7
